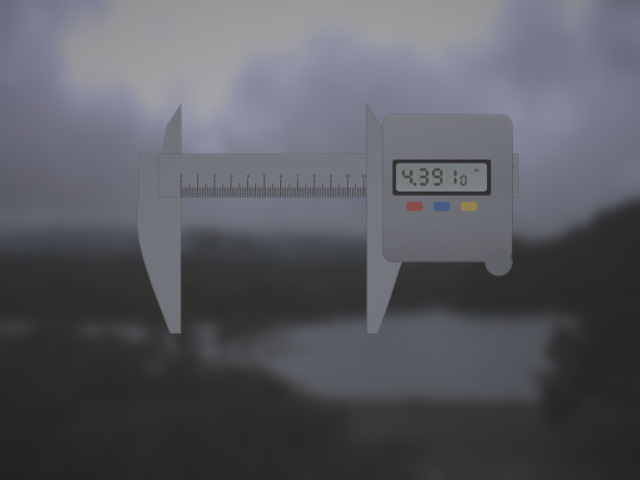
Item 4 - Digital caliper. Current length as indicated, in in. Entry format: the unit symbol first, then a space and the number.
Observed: in 4.3910
